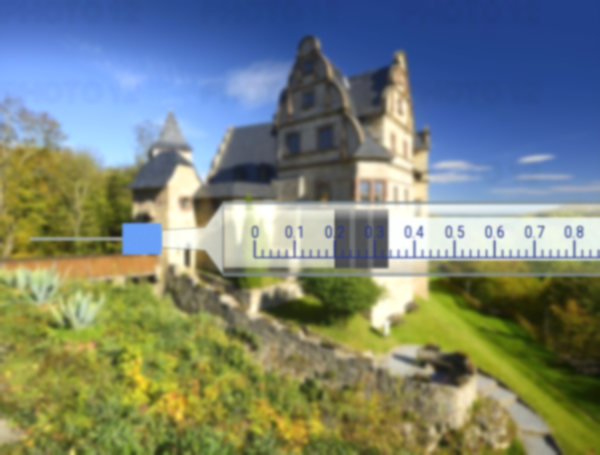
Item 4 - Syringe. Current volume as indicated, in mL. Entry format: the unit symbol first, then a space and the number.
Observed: mL 0.2
